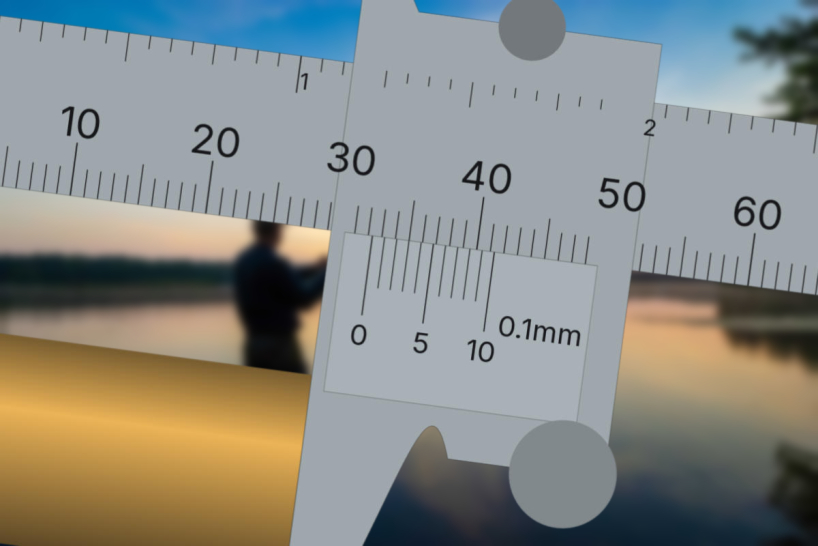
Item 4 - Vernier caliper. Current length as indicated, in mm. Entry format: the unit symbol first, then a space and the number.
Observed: mm 32.3
